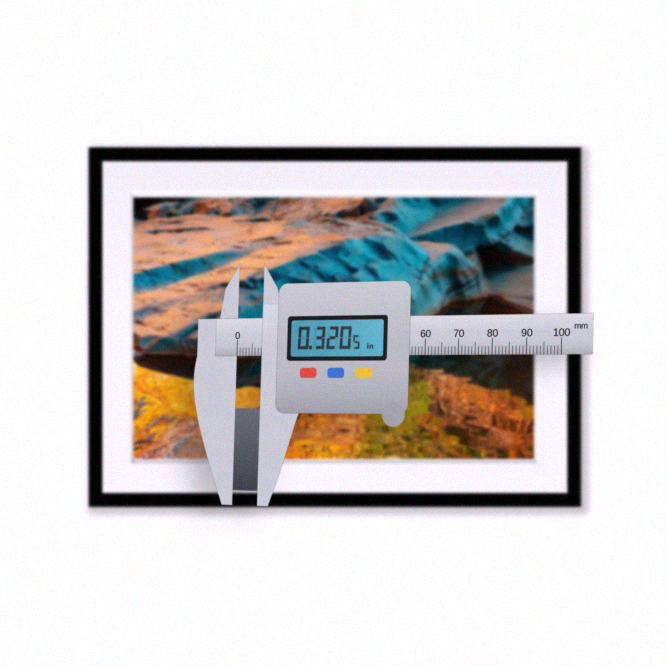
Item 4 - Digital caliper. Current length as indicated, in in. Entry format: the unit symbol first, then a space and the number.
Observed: in 0.3205
